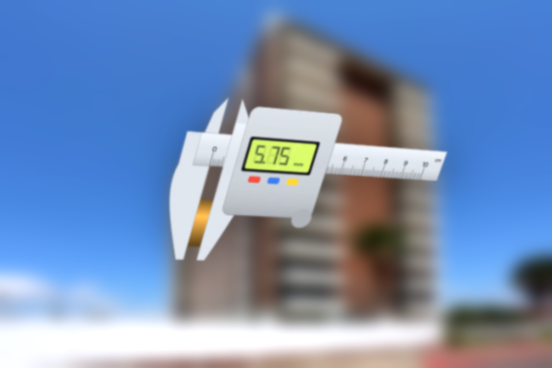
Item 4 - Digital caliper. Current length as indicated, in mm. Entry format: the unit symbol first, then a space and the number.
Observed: mm 5.75
